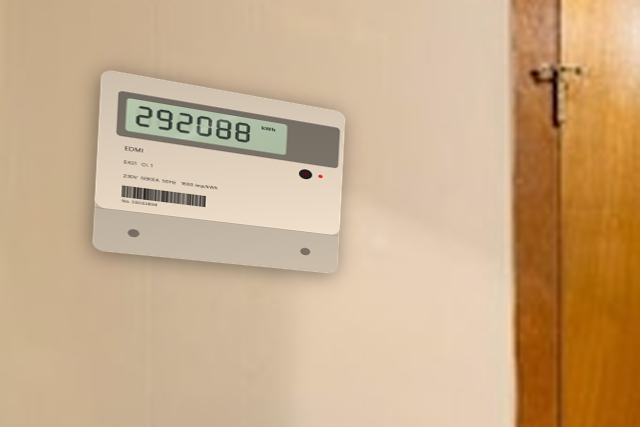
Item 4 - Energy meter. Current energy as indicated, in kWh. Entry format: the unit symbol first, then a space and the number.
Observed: kWh 292088
